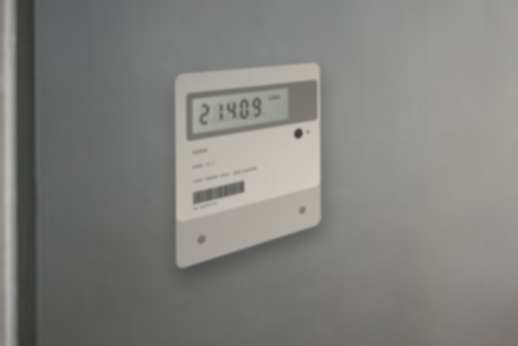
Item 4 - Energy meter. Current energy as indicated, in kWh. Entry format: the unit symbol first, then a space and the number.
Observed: kWh 21409
